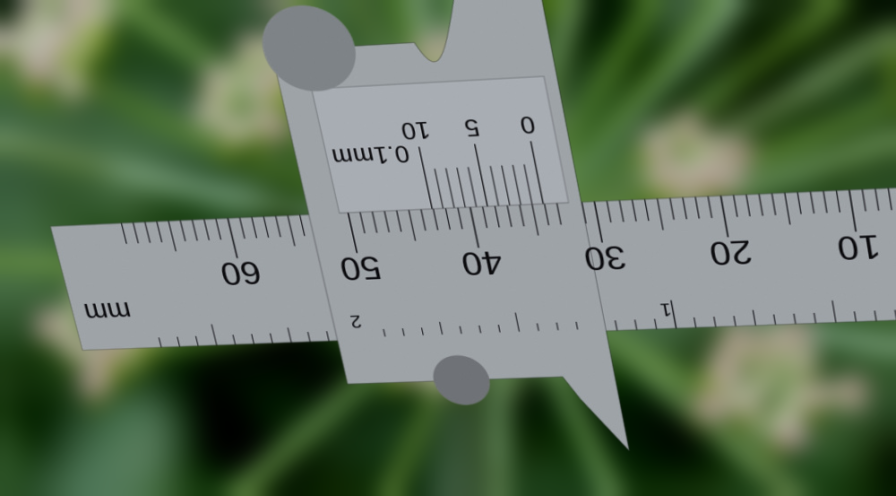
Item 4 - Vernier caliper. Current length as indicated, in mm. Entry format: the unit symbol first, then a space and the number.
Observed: mm 34.1
